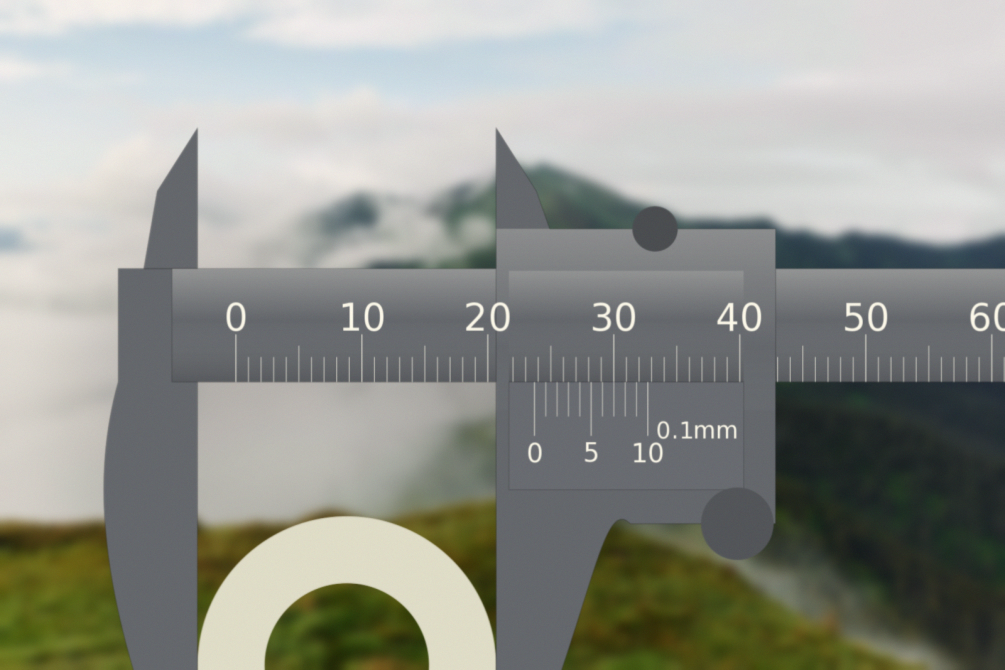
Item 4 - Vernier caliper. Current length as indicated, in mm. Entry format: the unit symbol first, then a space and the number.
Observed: mm 23.7
